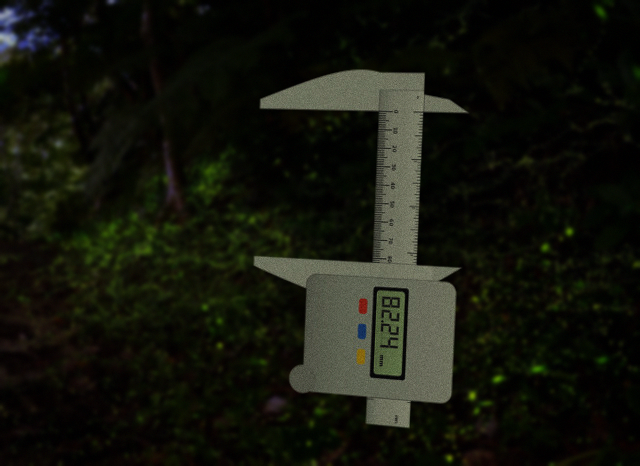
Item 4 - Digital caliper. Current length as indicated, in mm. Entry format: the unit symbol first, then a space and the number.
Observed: mm 82.24
